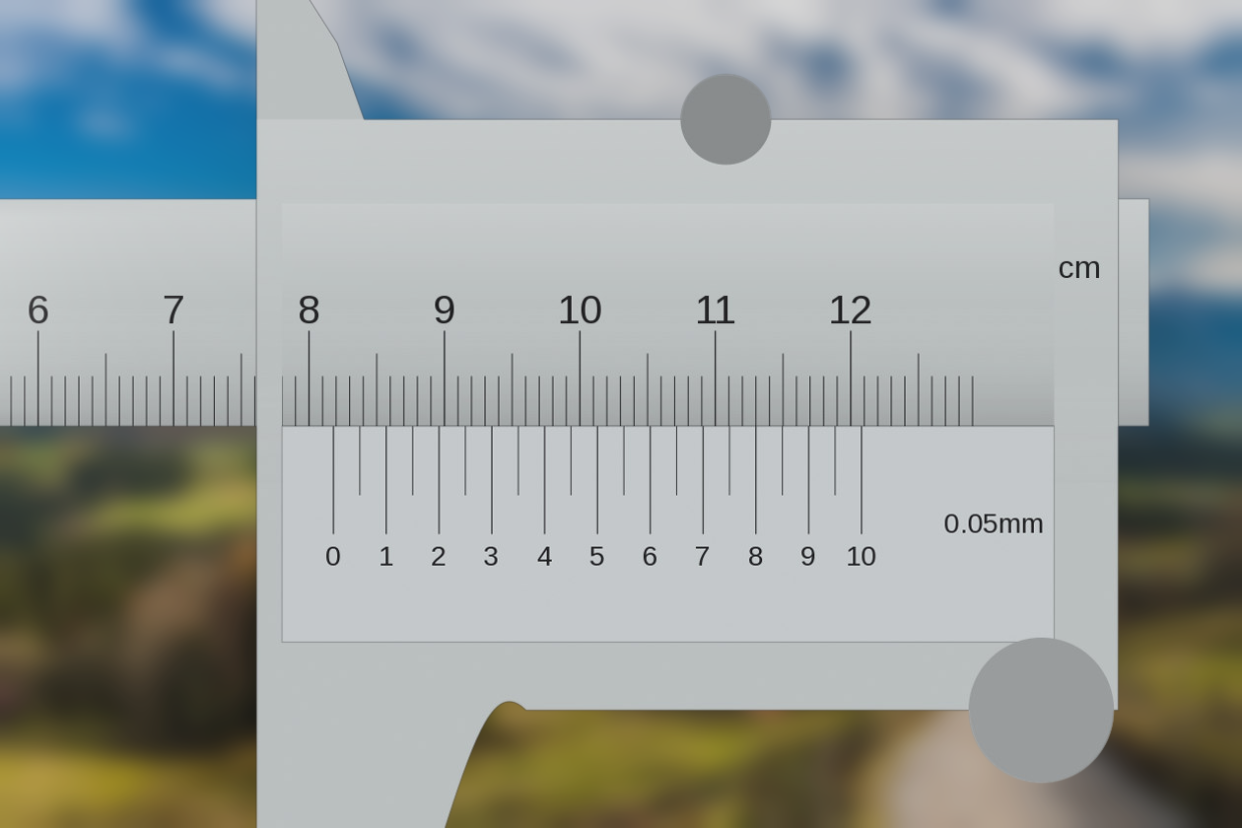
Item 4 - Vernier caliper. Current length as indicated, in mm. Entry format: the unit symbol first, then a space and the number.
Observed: mm 81.8
